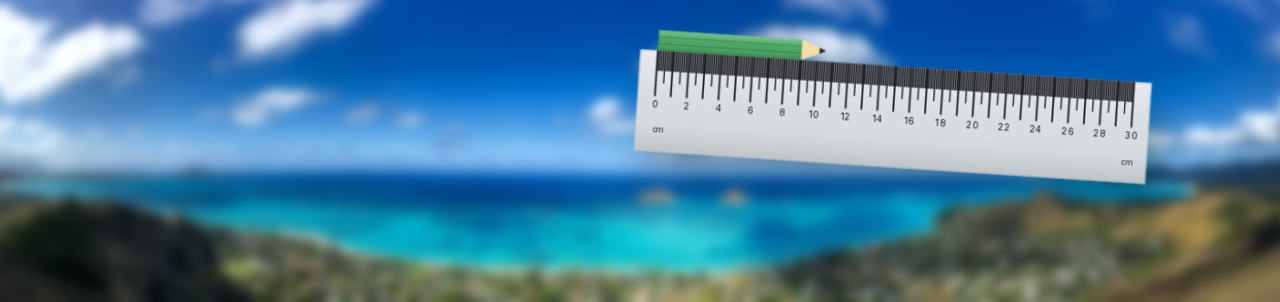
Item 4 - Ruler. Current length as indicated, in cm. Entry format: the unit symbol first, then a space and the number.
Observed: cm 10.5
